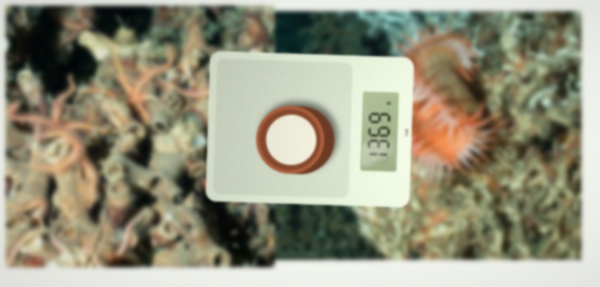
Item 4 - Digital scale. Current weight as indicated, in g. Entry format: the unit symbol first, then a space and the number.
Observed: g 1369
